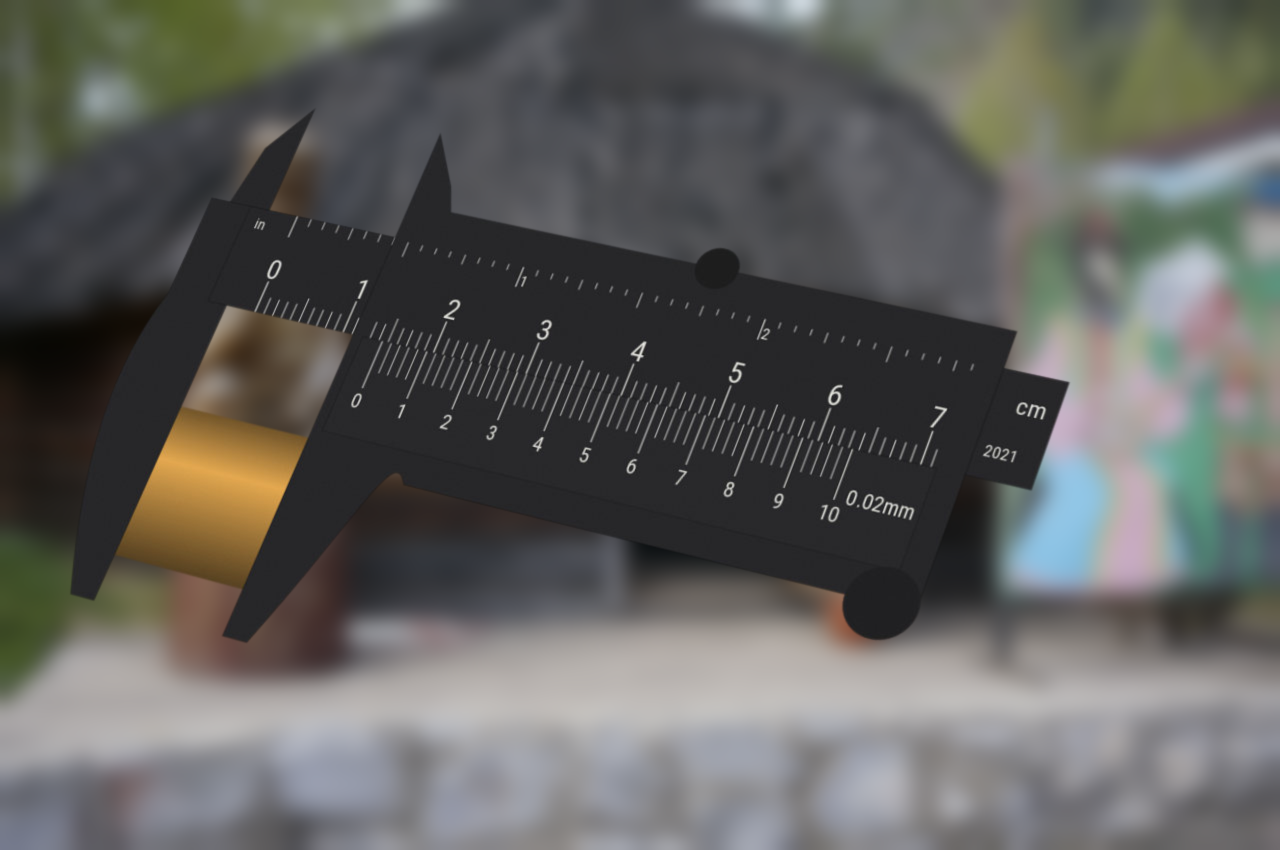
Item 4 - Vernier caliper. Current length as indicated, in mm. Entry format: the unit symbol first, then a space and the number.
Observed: mm 14.4
